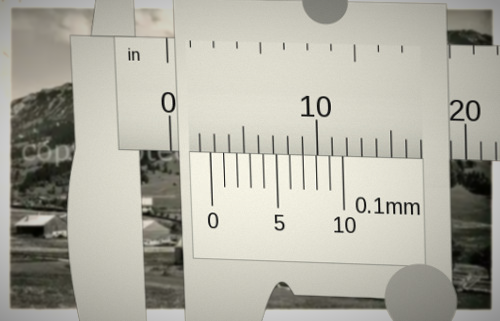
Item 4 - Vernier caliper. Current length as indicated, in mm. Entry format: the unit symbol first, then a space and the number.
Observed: mm 2.7
